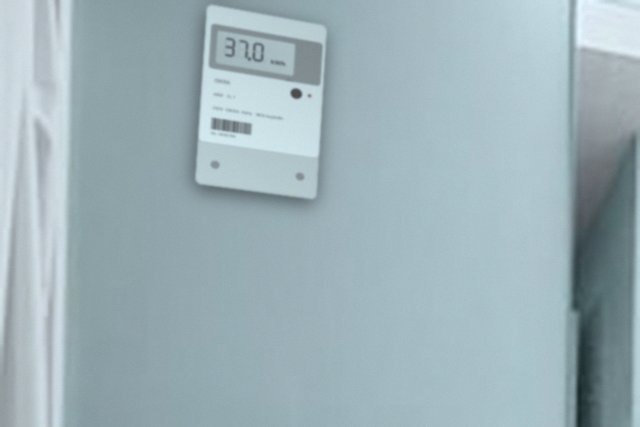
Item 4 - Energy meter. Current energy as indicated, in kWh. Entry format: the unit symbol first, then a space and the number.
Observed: kWh 37.0
